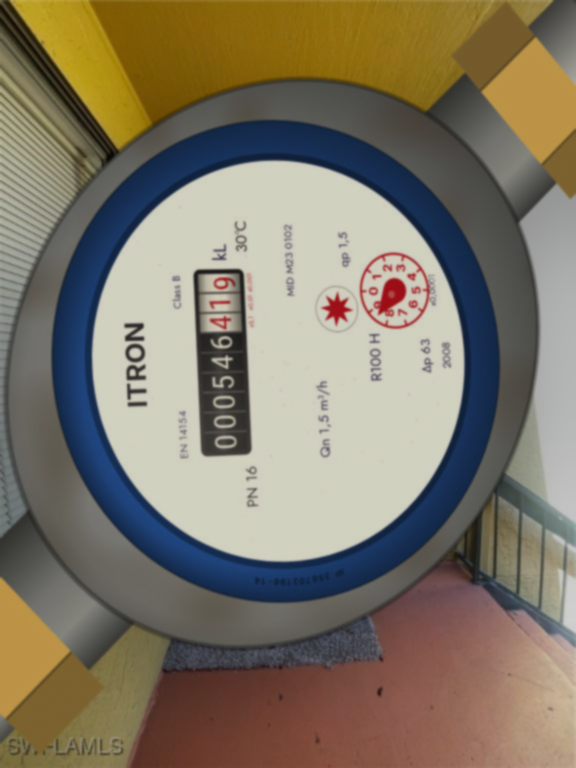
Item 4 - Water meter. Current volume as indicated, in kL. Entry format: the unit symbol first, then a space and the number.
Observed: kL 546.4188
